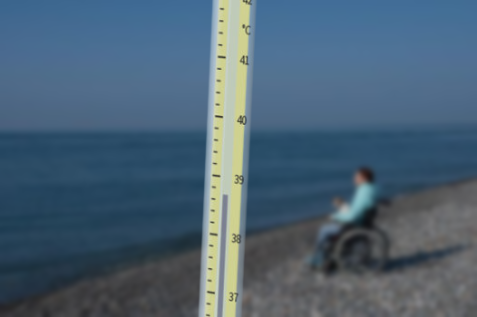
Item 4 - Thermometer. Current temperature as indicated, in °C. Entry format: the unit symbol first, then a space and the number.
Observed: °C 38.7
